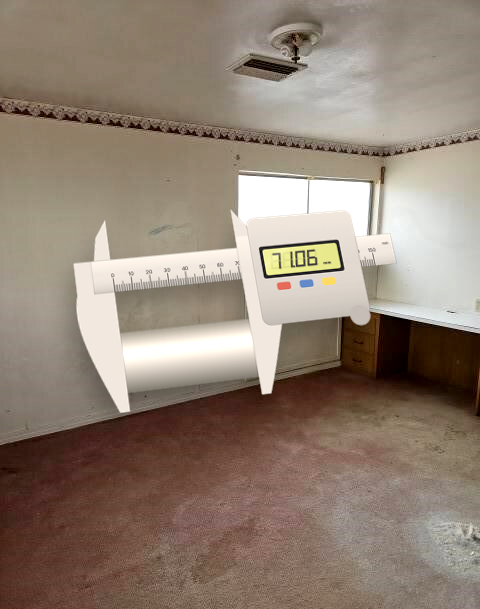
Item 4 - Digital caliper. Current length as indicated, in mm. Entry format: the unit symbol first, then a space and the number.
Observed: mm 71.06
